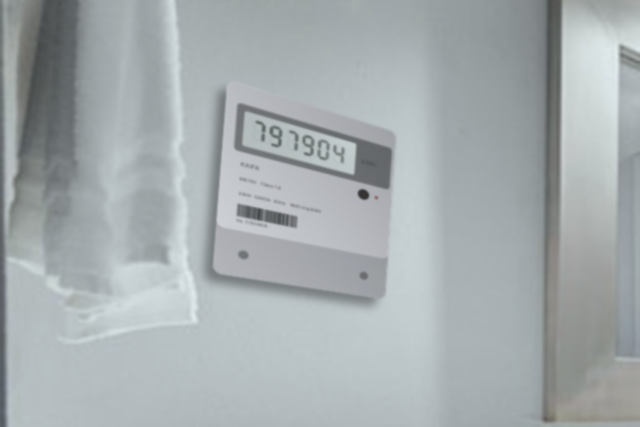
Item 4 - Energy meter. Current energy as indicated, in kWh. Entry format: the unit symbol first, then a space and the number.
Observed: kWh 797904
